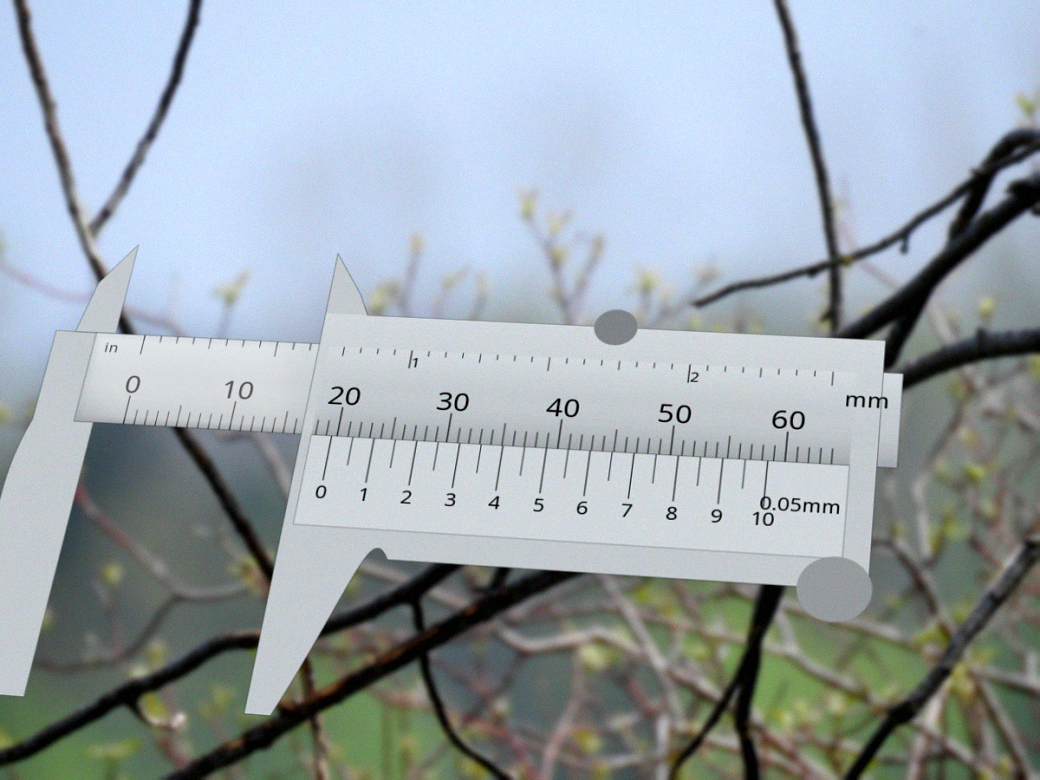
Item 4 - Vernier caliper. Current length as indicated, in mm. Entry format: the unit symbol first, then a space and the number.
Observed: mm 19.5
